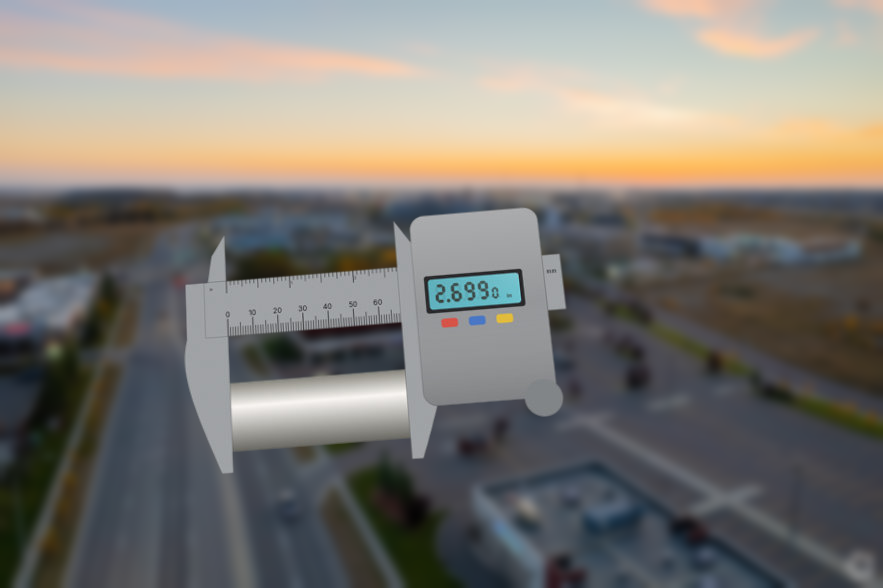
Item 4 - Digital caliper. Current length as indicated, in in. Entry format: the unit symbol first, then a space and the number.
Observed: in 2.6990
